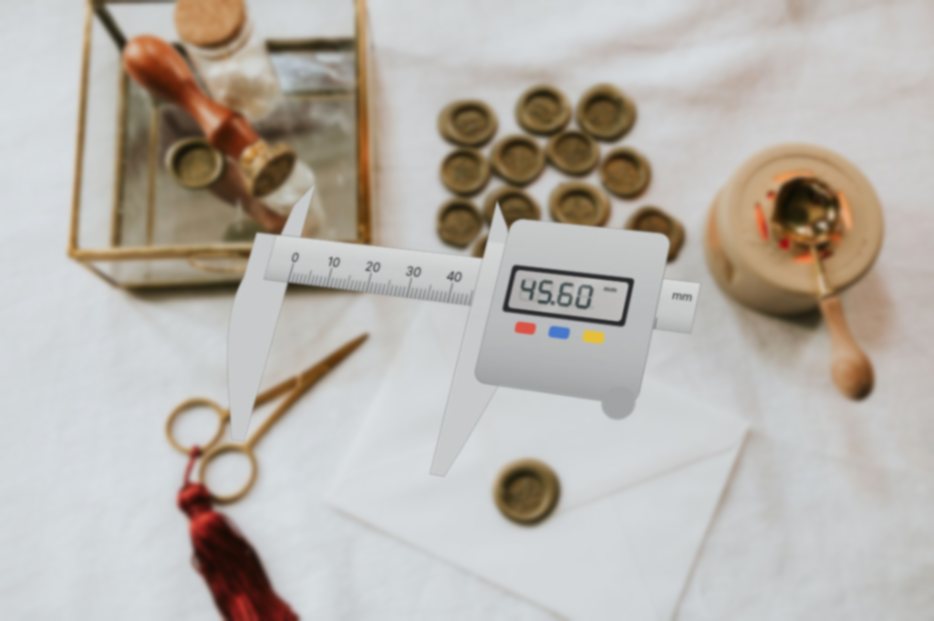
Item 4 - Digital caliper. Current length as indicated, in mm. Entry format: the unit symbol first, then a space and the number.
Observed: mm 45.60
